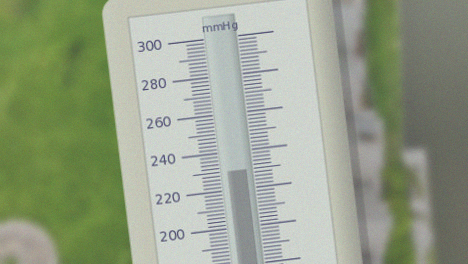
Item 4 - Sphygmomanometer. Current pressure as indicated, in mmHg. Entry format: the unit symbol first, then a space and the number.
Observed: mmHg 230
